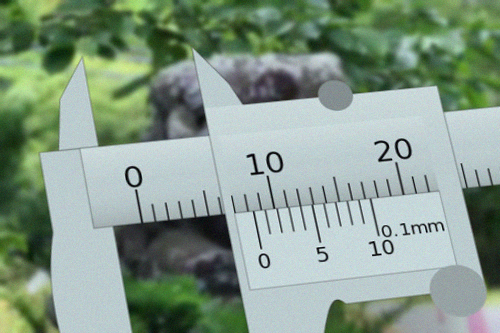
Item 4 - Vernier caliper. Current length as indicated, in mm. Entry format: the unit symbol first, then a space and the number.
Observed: mm 8.4
